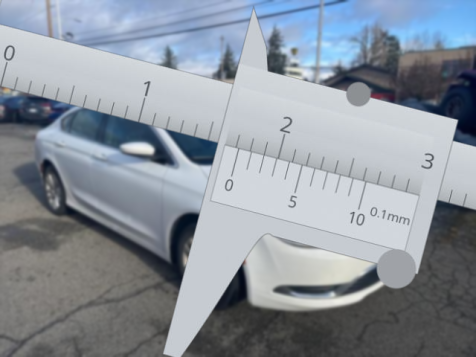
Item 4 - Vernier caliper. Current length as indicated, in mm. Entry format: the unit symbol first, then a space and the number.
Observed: mm 17.2
